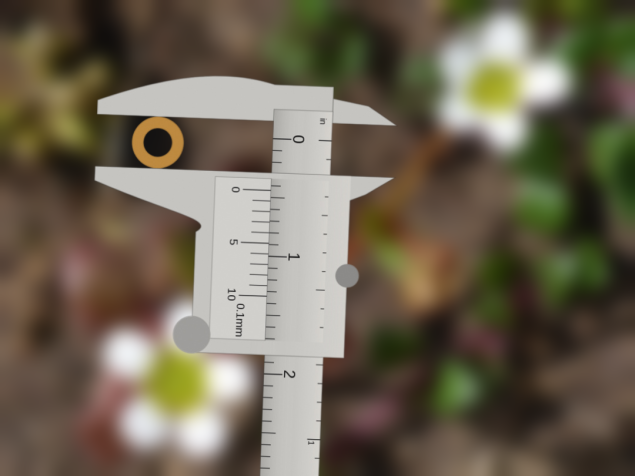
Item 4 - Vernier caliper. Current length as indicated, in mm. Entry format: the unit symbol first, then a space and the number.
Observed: mm 4.4
